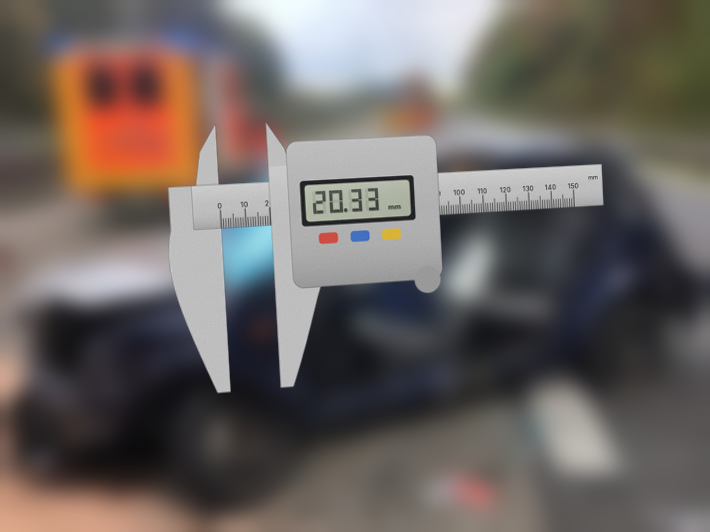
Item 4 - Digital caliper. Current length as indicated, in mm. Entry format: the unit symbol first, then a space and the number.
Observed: mm 20.33
